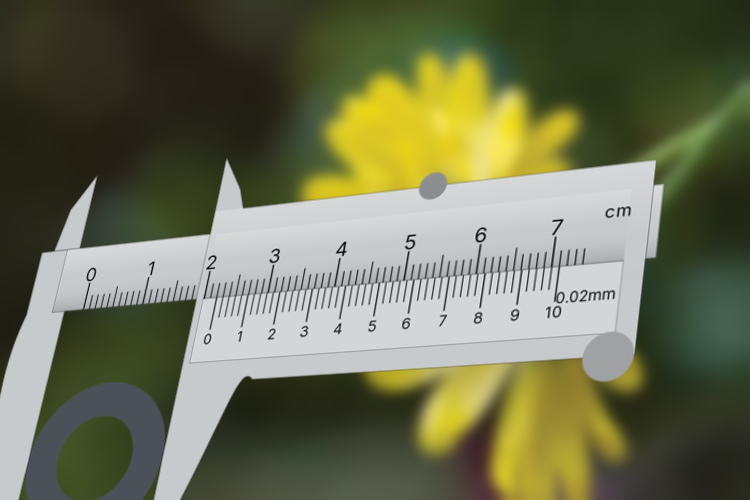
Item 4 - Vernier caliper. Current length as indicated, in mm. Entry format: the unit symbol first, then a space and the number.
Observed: mm 22.0
